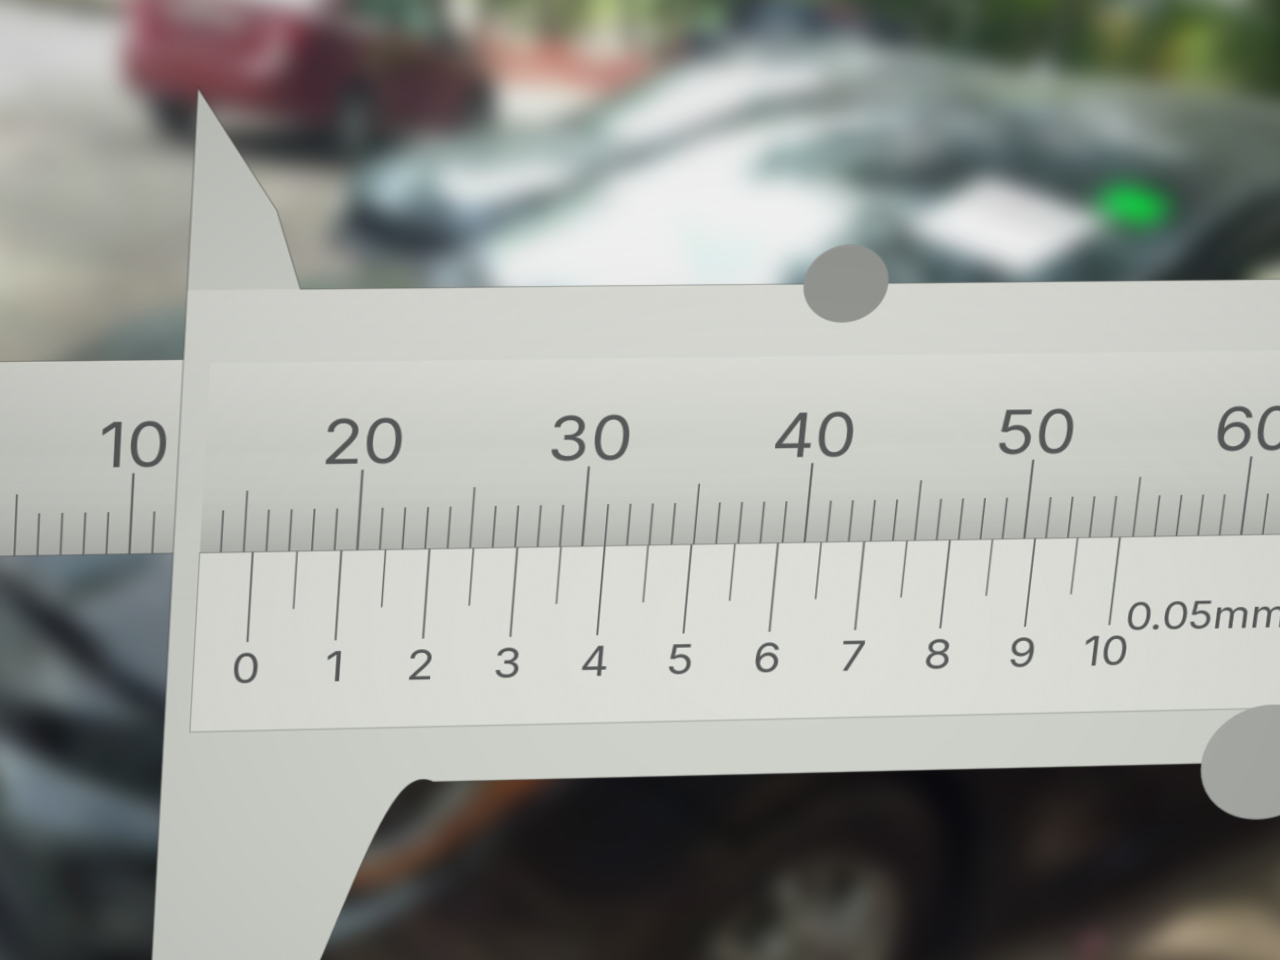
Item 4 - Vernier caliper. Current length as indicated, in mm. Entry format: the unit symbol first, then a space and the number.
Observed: mm 15.4
